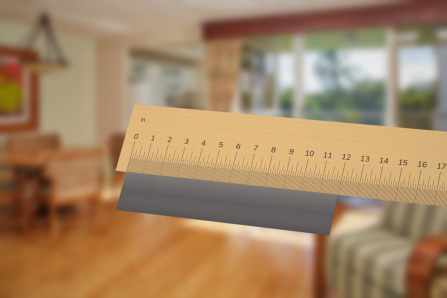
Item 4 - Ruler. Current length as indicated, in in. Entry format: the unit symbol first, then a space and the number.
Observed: in 12
